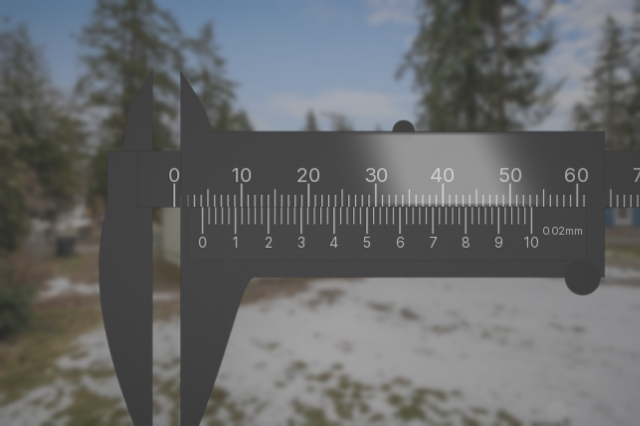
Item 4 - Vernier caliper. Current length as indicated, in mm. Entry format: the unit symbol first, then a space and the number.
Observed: mm 4.2
